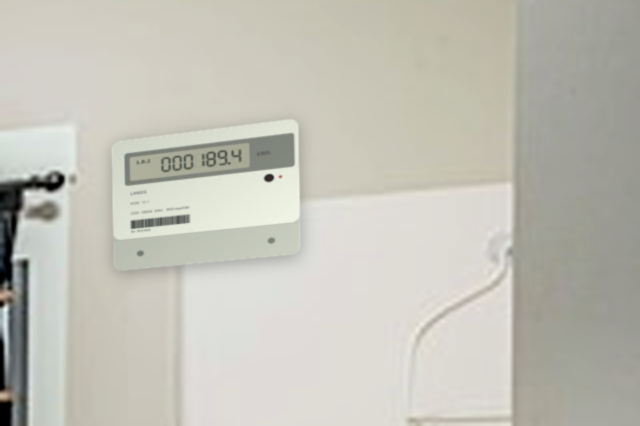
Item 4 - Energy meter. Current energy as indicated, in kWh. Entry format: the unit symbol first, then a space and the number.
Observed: kWh 189.4
